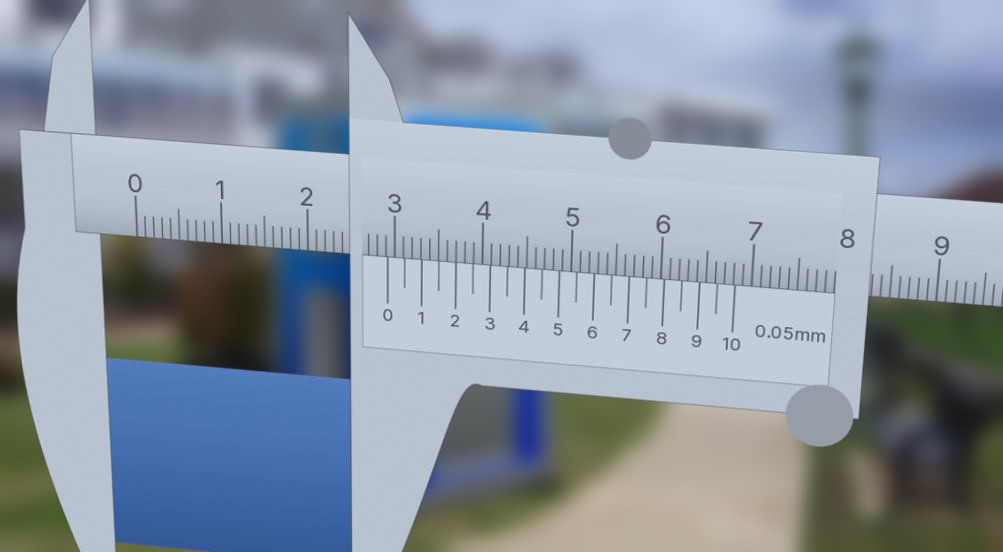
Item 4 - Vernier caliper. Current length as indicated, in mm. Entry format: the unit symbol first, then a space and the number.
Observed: mm 29.2
